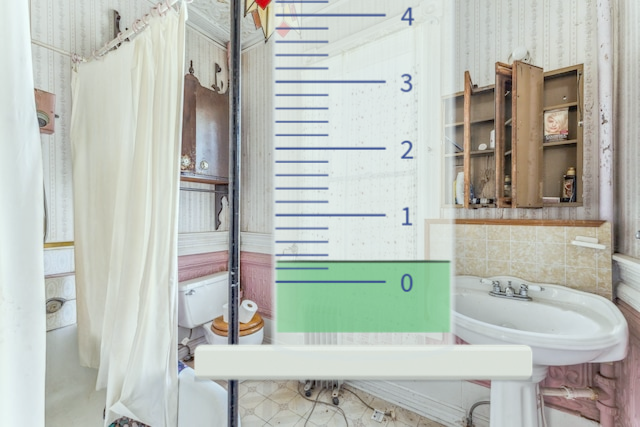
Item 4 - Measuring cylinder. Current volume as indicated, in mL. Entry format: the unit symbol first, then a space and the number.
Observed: mL 0.3
